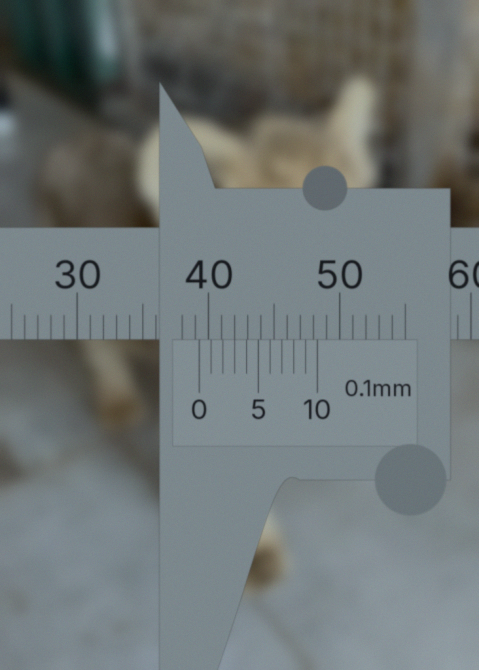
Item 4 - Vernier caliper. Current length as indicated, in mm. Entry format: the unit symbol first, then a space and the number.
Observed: mm 39.3
